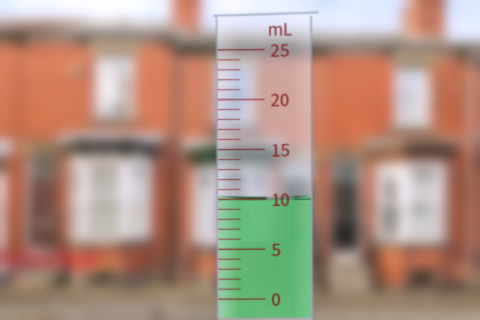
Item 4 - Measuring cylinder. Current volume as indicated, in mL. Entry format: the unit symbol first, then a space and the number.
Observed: mL 10
